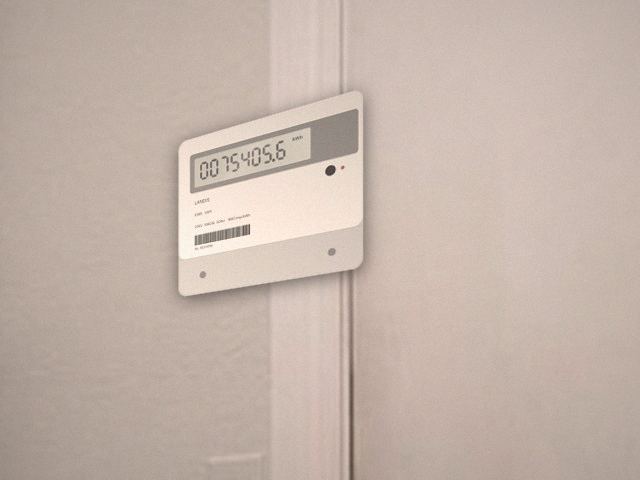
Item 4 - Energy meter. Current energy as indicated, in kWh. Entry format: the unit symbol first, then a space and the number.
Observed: kWh 75405.6
